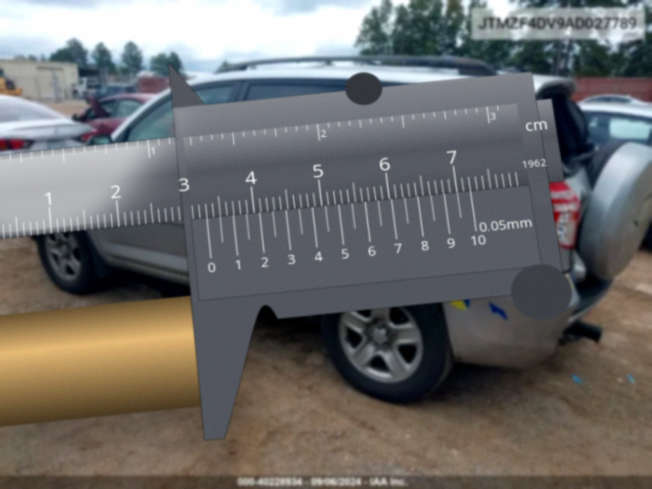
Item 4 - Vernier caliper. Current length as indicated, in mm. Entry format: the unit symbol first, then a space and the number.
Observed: mm 33.0
